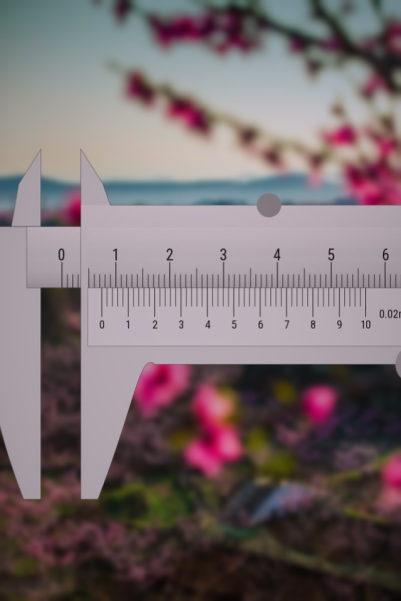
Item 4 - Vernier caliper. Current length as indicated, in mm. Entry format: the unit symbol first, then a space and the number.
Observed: mm 7.4
